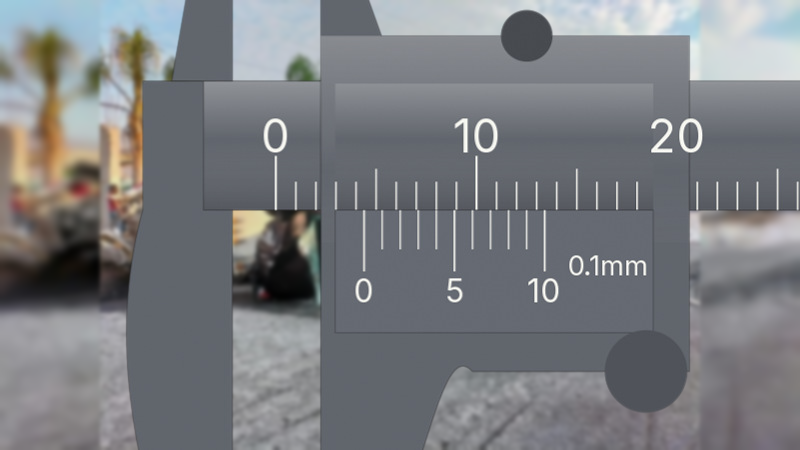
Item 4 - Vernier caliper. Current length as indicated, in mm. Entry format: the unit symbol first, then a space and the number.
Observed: mm 4.4
